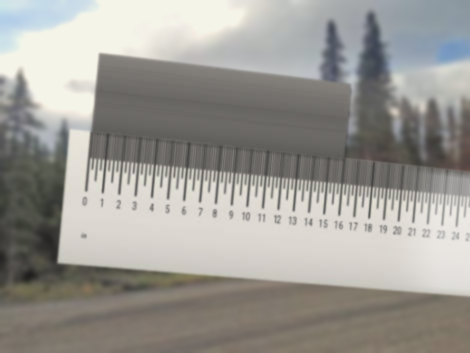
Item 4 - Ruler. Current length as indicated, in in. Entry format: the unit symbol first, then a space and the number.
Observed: in 16
